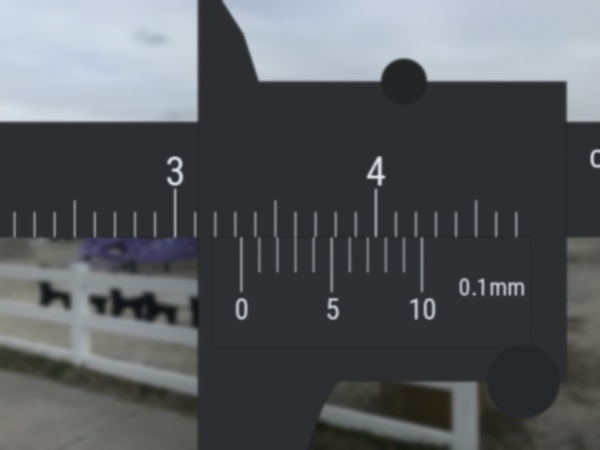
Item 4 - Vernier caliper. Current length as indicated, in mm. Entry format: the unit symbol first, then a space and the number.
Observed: mm 33.3
